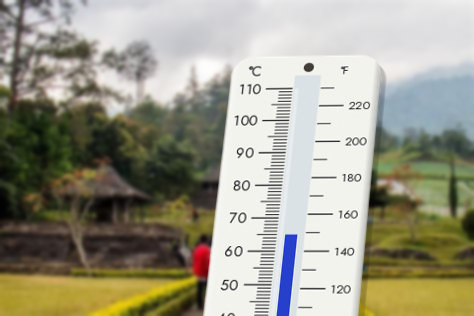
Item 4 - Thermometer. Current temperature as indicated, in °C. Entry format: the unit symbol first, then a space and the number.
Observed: °C 65
